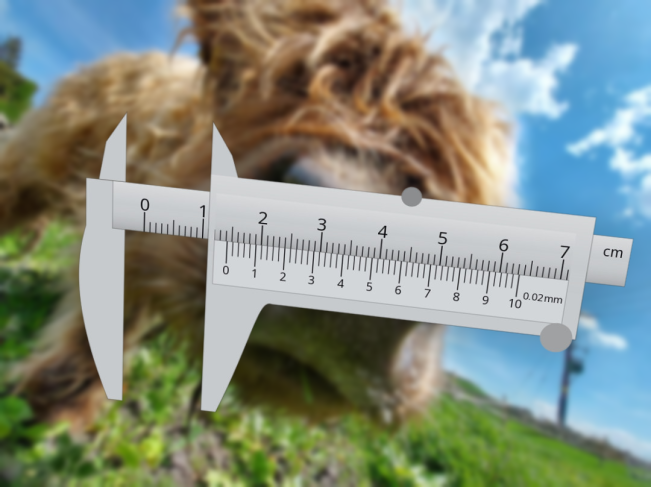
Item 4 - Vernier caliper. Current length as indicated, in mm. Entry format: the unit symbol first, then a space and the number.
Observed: mm 14.2
